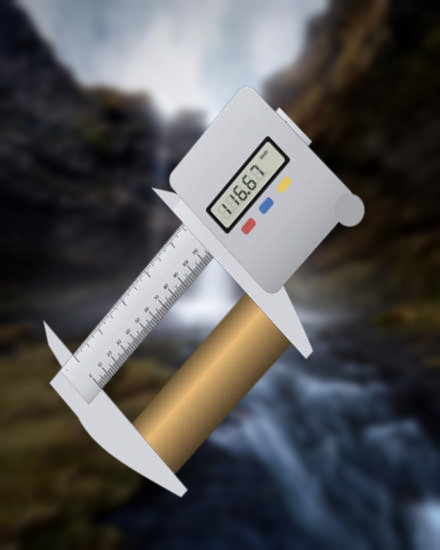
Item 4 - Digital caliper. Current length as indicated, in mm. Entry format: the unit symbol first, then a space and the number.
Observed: mm 116.67
